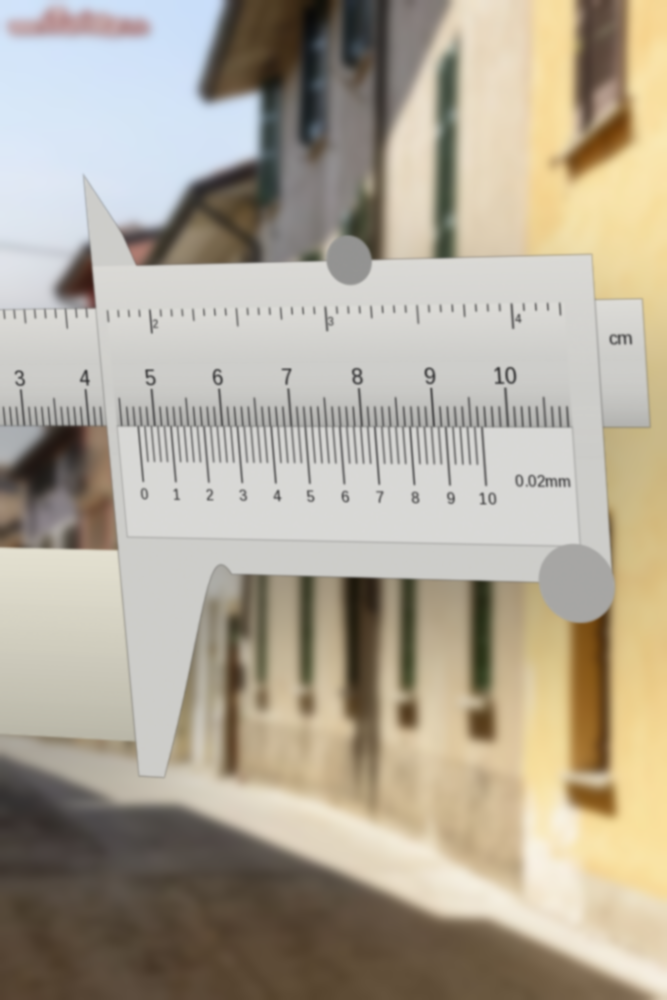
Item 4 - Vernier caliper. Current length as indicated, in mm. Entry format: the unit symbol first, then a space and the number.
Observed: mm 47.5
